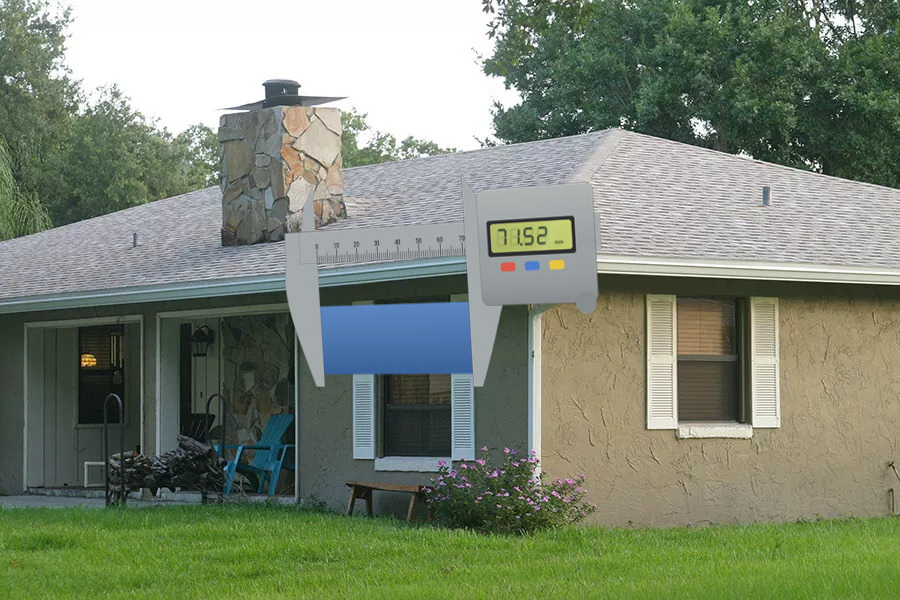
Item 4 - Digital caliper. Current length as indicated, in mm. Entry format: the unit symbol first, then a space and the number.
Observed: mm 71.52
